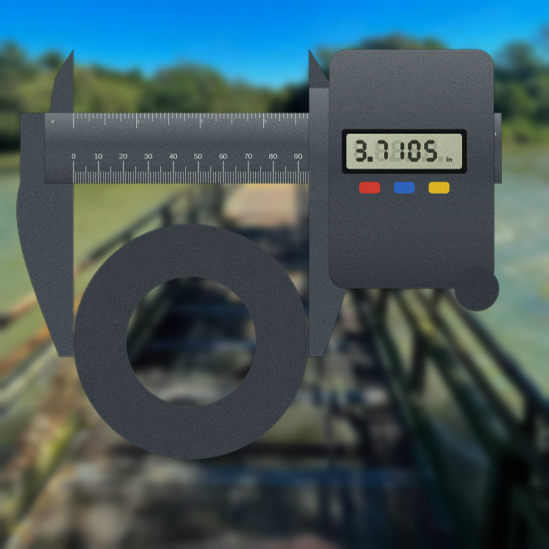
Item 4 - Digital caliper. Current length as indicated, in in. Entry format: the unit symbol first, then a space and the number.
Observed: in 3.7105
